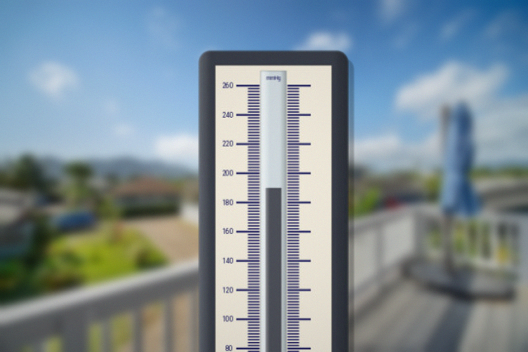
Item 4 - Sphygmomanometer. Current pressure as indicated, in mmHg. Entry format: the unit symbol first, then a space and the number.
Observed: mmHg 190
